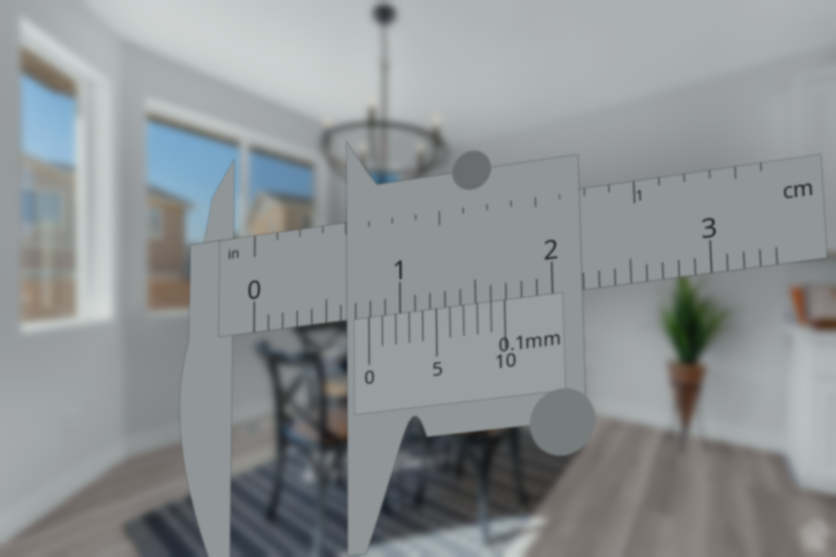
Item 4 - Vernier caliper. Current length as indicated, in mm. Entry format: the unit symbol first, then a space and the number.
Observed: mm 7.9
